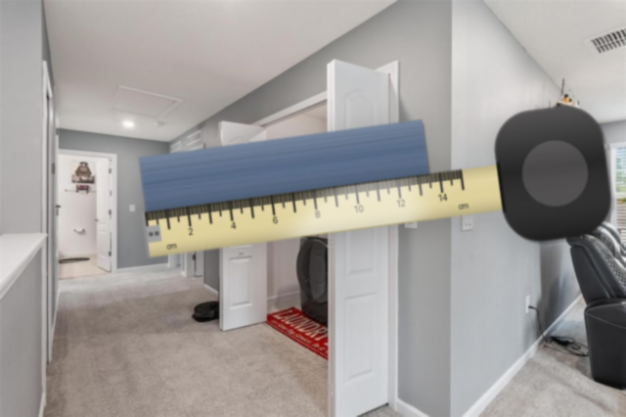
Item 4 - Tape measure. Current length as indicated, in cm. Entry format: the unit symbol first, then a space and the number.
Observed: cm 13.5
